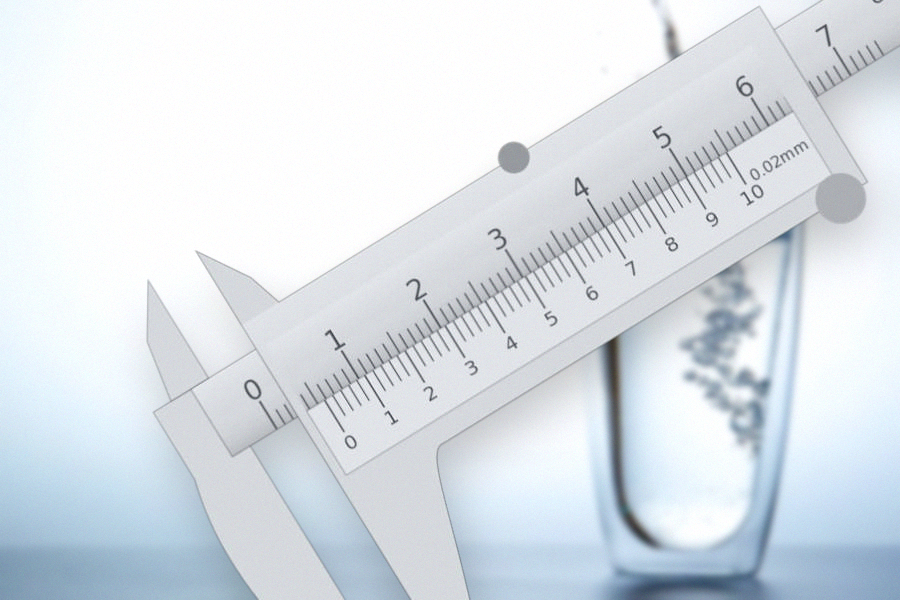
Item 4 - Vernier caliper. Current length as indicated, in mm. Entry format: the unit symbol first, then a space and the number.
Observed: mm 5.8
